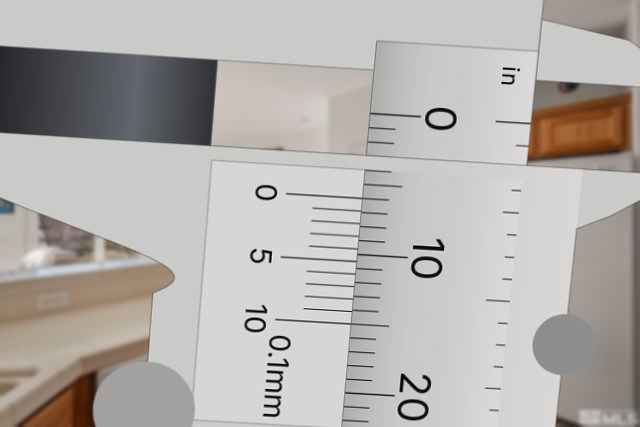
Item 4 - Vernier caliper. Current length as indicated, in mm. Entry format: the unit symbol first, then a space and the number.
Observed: mm 6.0
